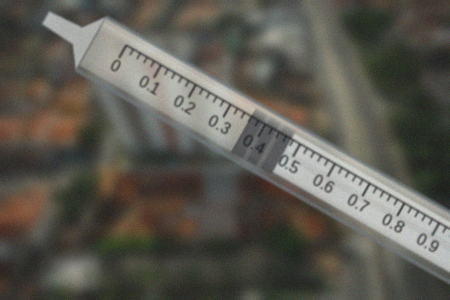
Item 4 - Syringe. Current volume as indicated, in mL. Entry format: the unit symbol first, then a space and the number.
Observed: mL 0.36
